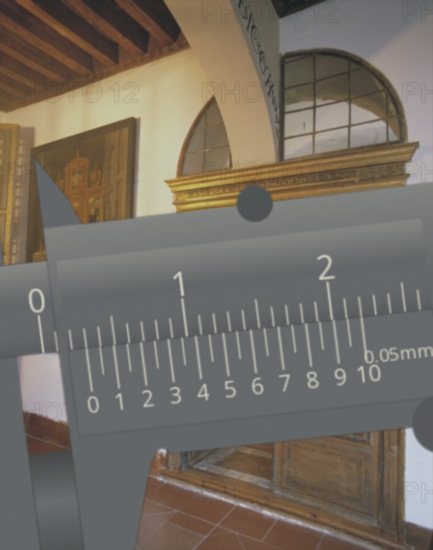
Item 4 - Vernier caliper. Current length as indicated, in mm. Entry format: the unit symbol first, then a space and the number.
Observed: mm 3.0
